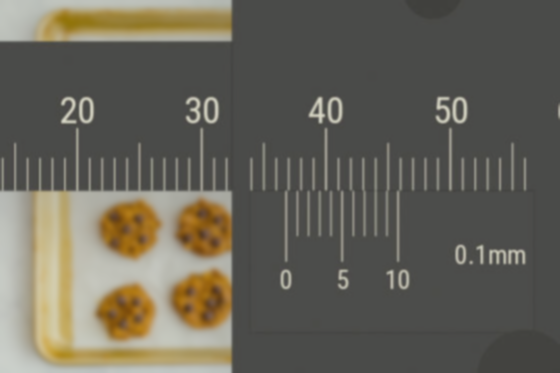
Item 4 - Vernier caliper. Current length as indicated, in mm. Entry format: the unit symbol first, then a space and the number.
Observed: mm 36.8
